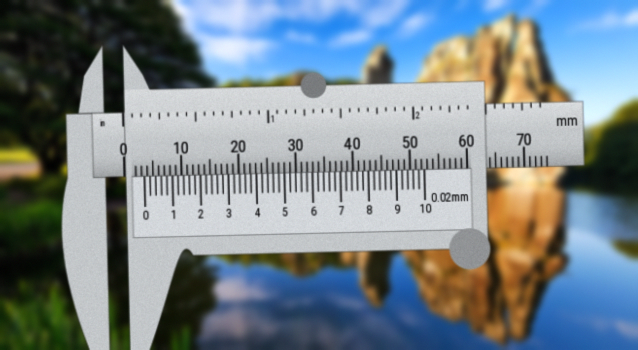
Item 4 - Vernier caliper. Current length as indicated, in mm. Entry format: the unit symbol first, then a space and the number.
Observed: mm 3.5
